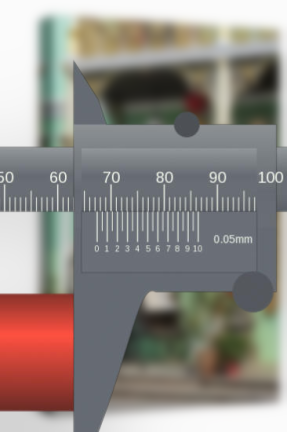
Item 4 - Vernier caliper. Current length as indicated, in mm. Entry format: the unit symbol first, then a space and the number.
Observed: mm 67.4
